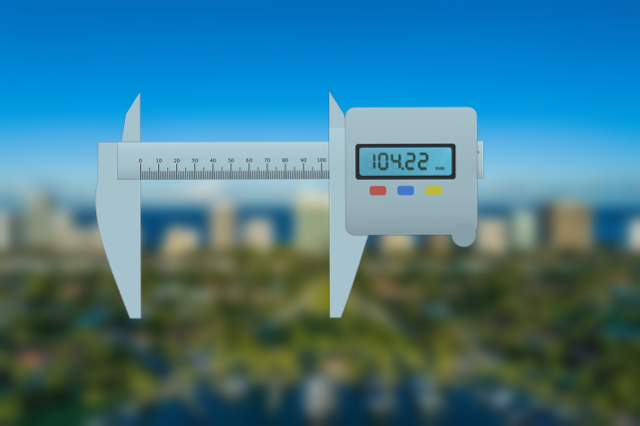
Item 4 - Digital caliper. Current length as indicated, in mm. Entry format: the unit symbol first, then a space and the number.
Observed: mm 104.22
